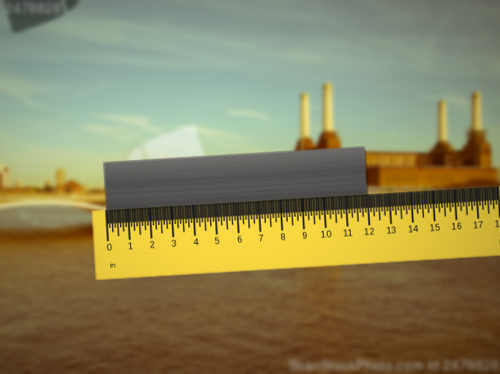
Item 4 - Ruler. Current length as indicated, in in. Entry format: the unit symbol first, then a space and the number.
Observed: in 12
